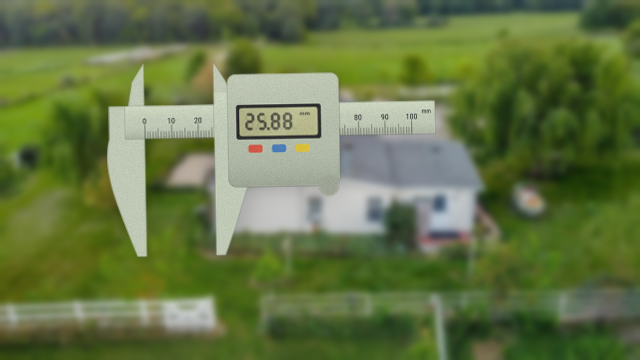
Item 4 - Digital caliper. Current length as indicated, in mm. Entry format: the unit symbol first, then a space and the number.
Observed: mm 25.88
